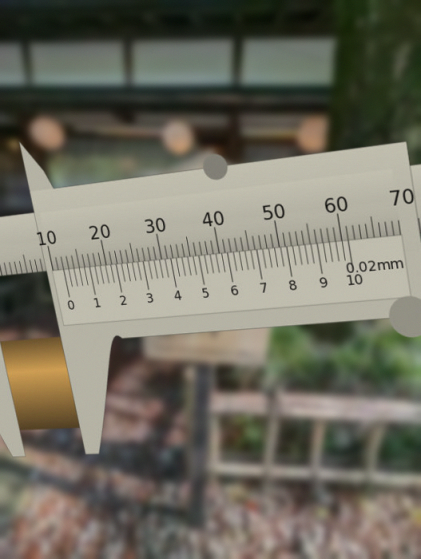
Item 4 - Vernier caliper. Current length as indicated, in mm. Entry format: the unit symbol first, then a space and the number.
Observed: mm 12.0
